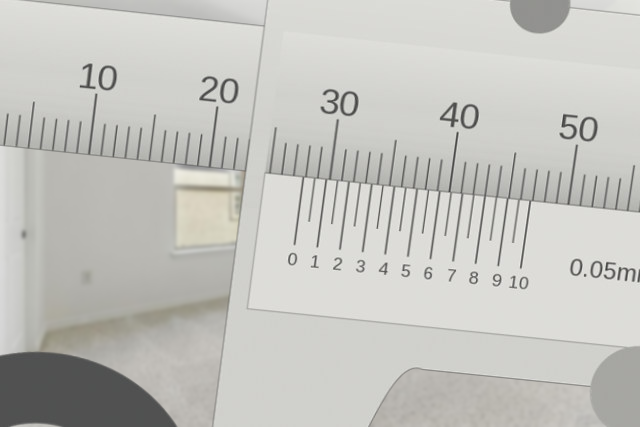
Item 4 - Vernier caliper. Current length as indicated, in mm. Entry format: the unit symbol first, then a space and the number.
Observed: mm 27.8
